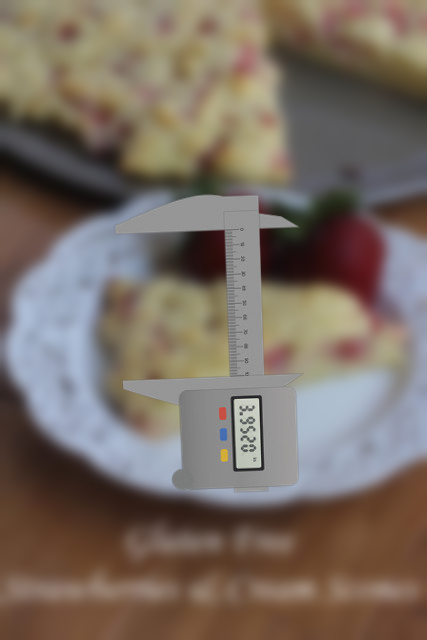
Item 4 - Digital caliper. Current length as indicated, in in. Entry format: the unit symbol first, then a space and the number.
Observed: in 3.9520
